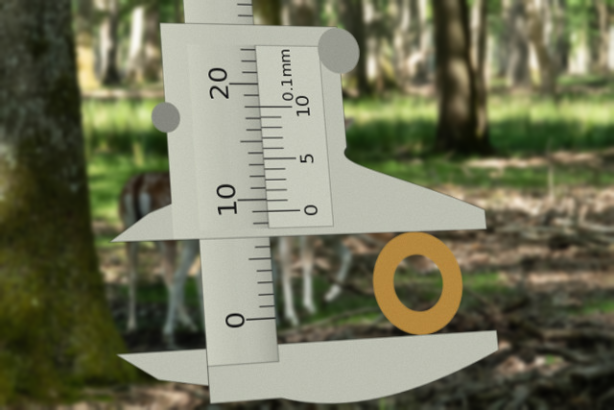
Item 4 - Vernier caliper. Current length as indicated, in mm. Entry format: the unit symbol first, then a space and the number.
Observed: mm 9.0
